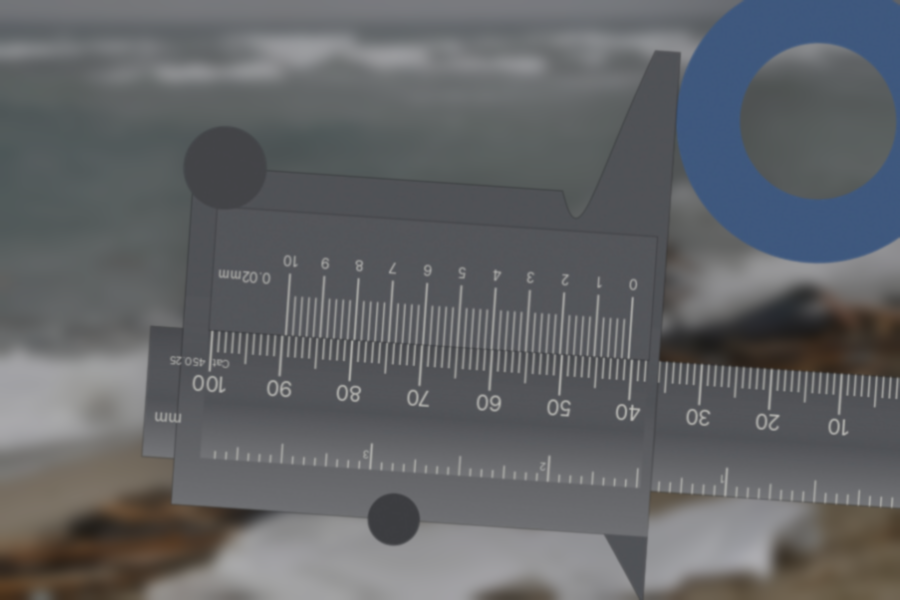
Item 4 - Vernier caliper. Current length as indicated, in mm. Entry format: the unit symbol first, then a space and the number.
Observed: mm 40.5
